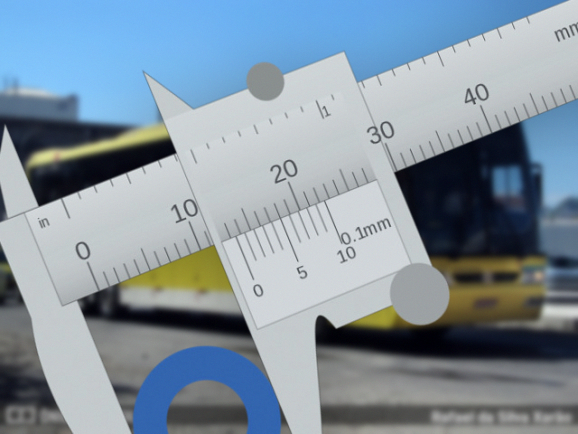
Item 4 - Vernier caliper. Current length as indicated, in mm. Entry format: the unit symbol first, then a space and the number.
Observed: mm 13.5
